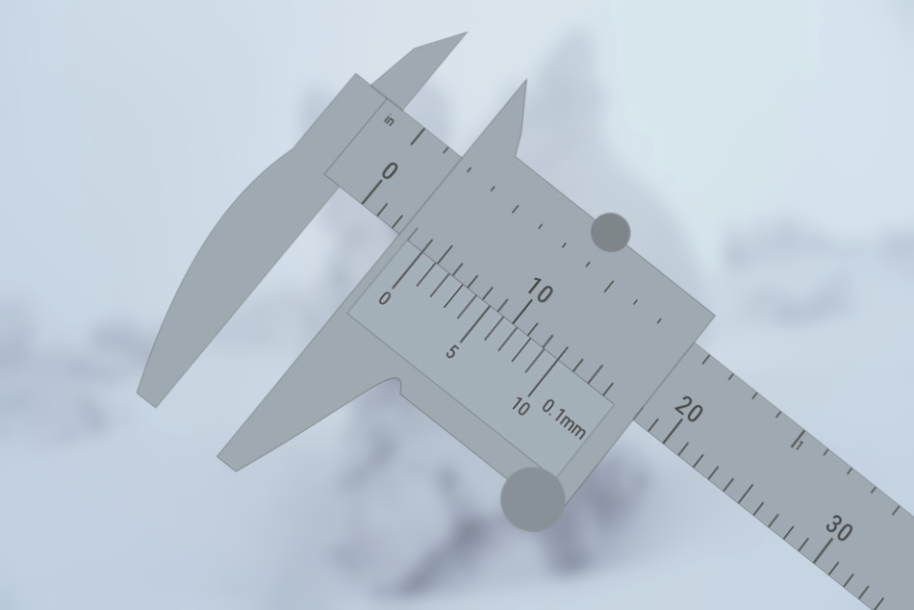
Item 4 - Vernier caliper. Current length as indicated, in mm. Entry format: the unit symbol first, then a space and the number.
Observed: mm 4.0
